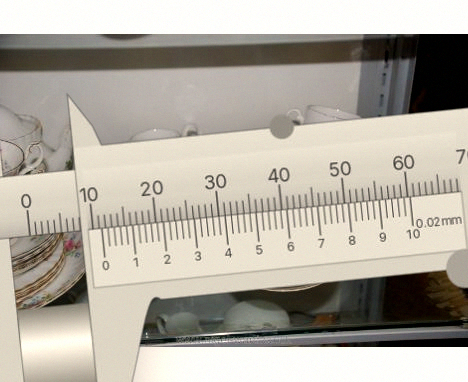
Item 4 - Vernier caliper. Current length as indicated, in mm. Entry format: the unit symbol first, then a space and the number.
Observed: mm 11.4
